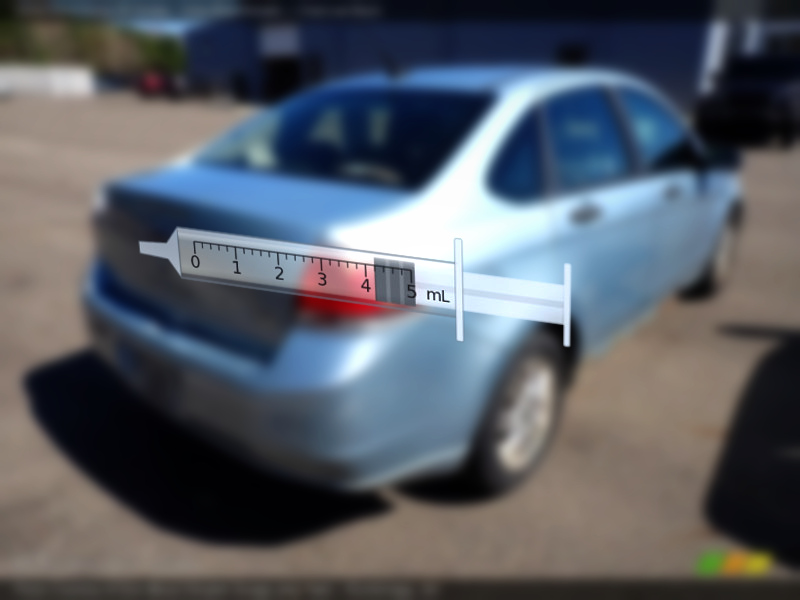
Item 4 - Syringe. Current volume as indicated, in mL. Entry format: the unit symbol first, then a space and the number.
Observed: mL 4.2
